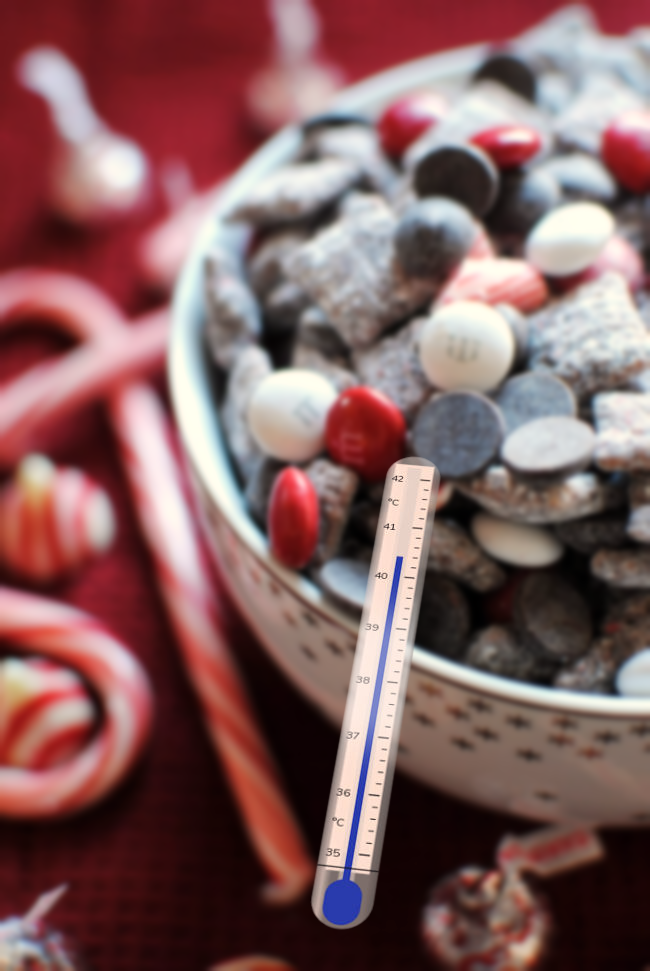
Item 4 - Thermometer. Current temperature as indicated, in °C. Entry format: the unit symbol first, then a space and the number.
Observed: °C 40.4
